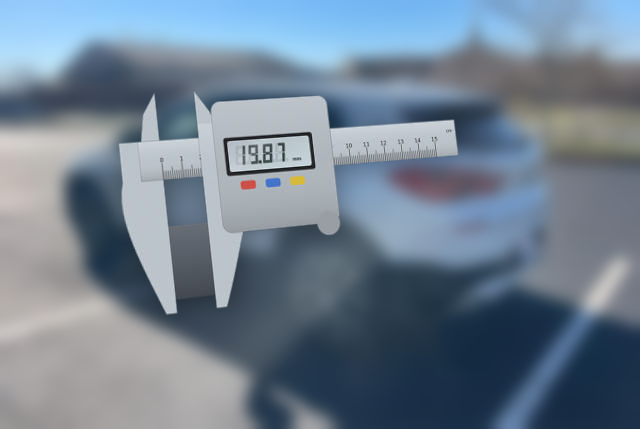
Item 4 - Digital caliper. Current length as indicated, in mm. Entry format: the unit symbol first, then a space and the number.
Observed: mm 19.87
